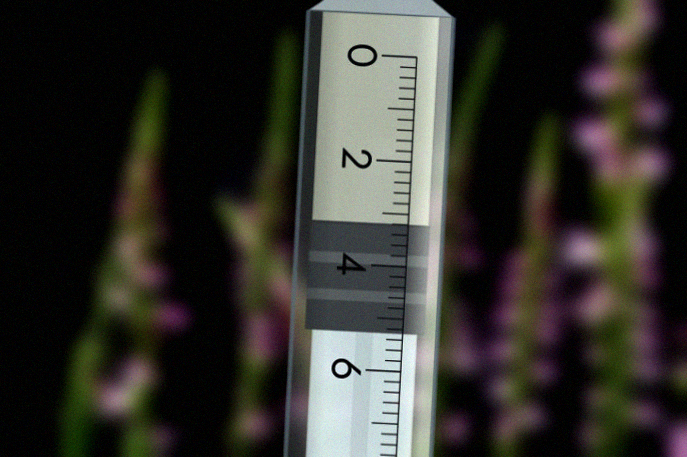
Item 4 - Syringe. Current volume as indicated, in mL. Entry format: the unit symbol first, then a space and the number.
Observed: mL 3.2
